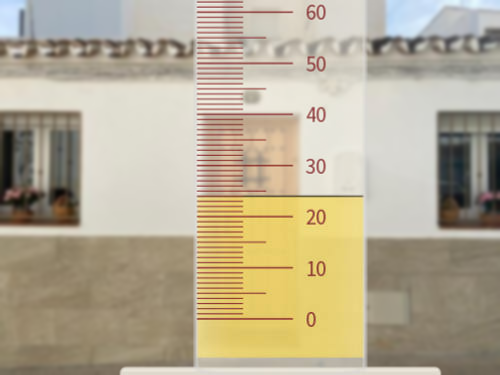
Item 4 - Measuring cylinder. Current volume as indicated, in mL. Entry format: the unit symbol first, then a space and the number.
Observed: mL 24
